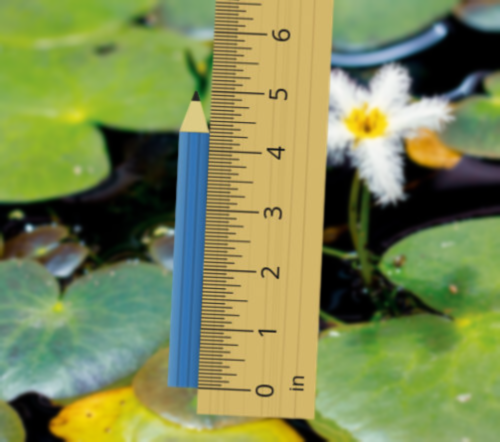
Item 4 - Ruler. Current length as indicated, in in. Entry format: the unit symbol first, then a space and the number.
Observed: in 5
